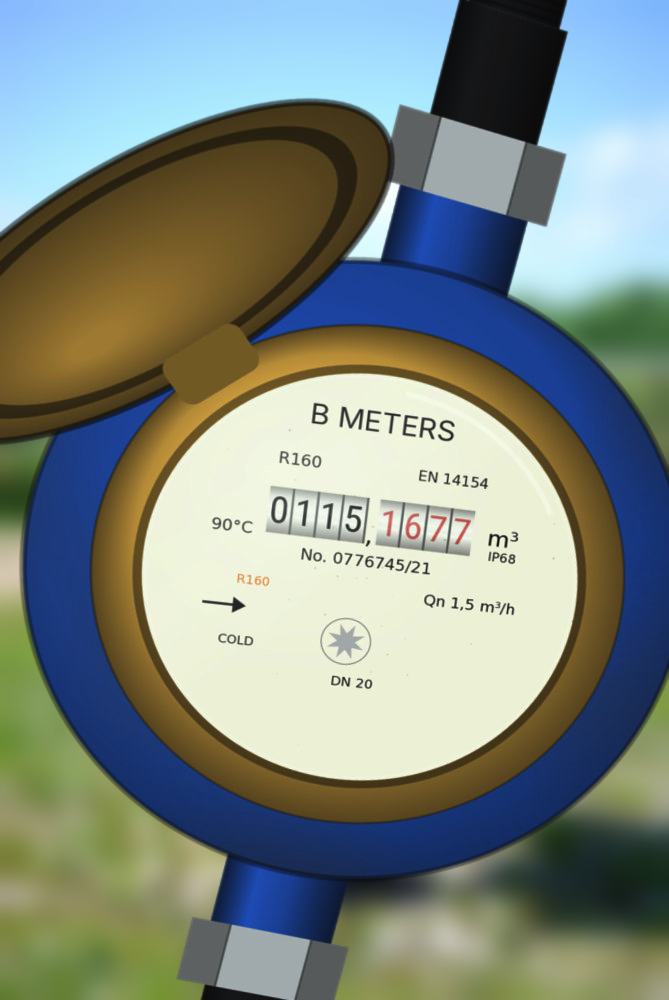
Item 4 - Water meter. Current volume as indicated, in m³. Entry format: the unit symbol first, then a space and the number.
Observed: m³ 115.1677
